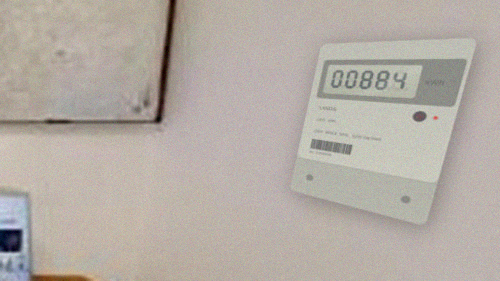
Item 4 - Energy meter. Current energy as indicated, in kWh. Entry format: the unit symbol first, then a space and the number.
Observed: kWh 884
